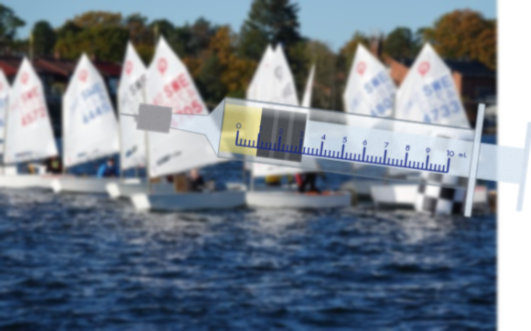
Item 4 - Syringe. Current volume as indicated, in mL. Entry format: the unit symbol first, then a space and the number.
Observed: mL 1
